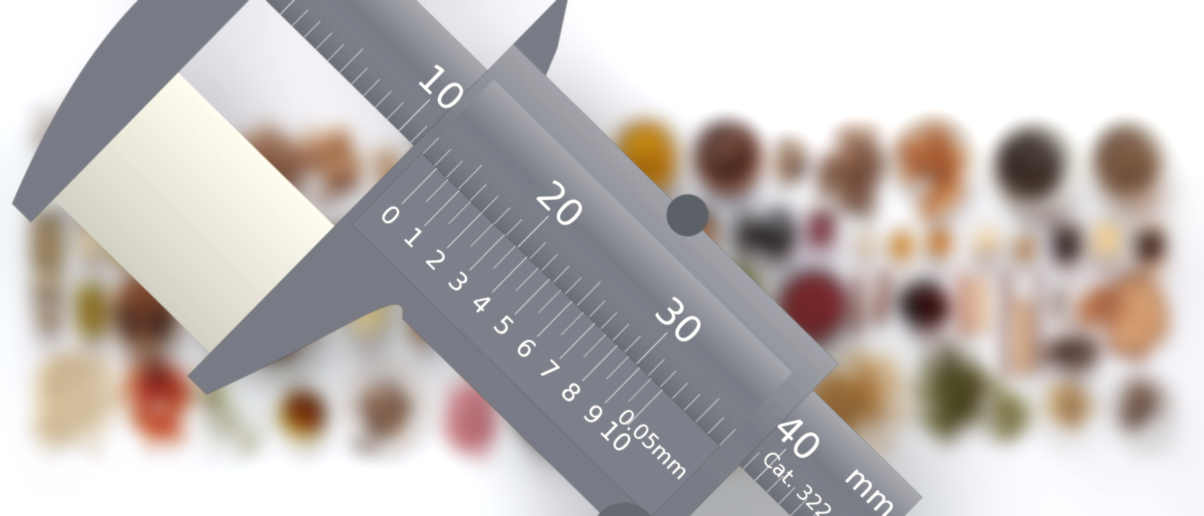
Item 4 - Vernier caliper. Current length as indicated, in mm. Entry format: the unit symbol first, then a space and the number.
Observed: mm 13.2
